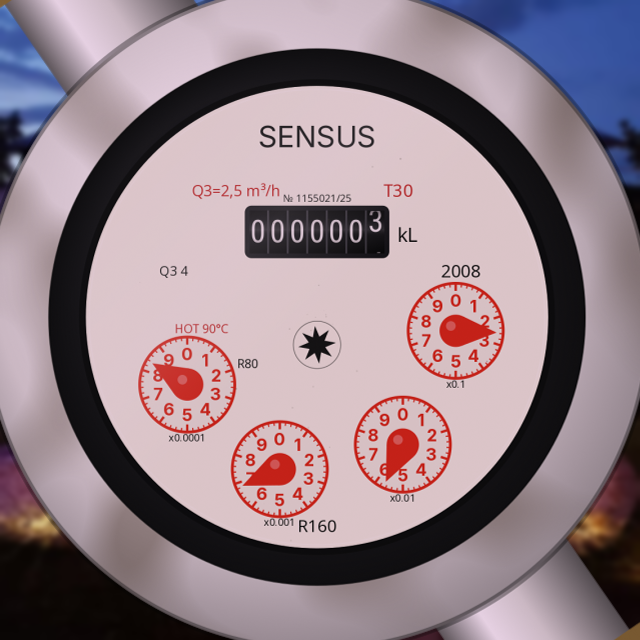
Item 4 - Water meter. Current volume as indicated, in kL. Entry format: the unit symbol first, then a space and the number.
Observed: kL 3.2568
